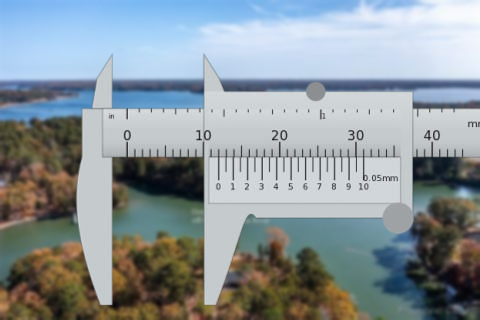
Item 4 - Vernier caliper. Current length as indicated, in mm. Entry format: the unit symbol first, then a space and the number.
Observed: mm 12.0
